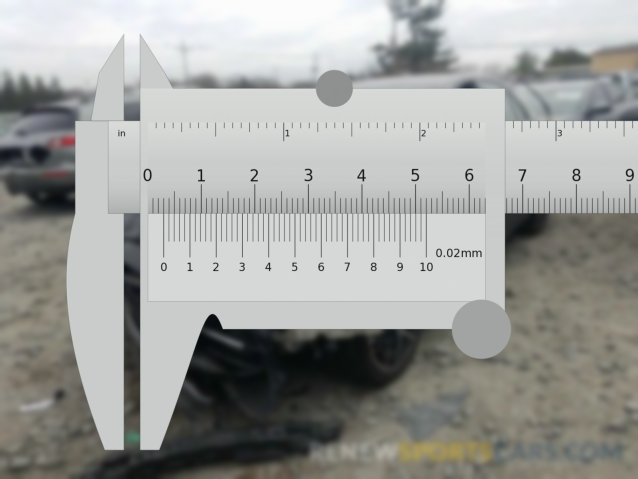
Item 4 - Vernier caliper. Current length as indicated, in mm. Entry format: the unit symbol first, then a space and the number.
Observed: mm 3.0
